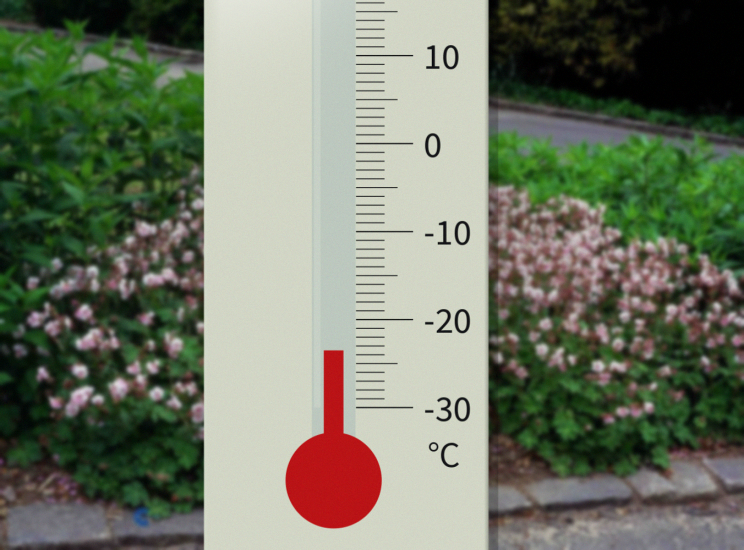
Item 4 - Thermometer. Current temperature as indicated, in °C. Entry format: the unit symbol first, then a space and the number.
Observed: °C -23.5
